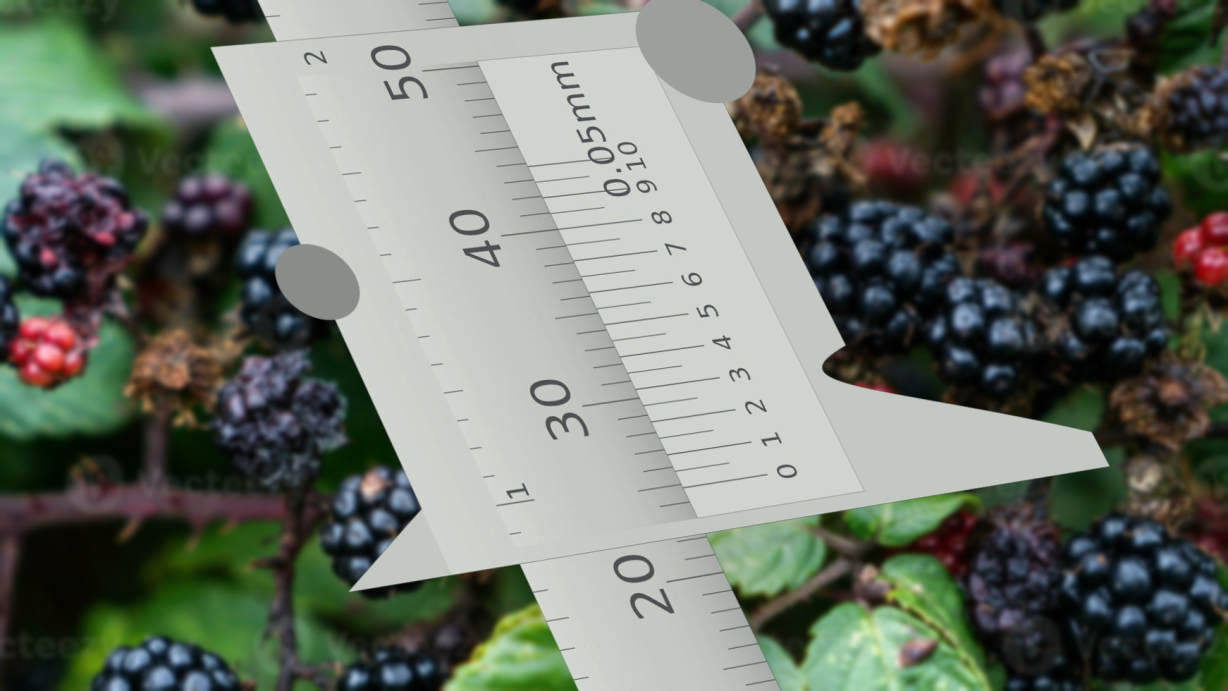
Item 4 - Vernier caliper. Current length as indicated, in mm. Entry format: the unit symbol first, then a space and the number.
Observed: mm 24.8
